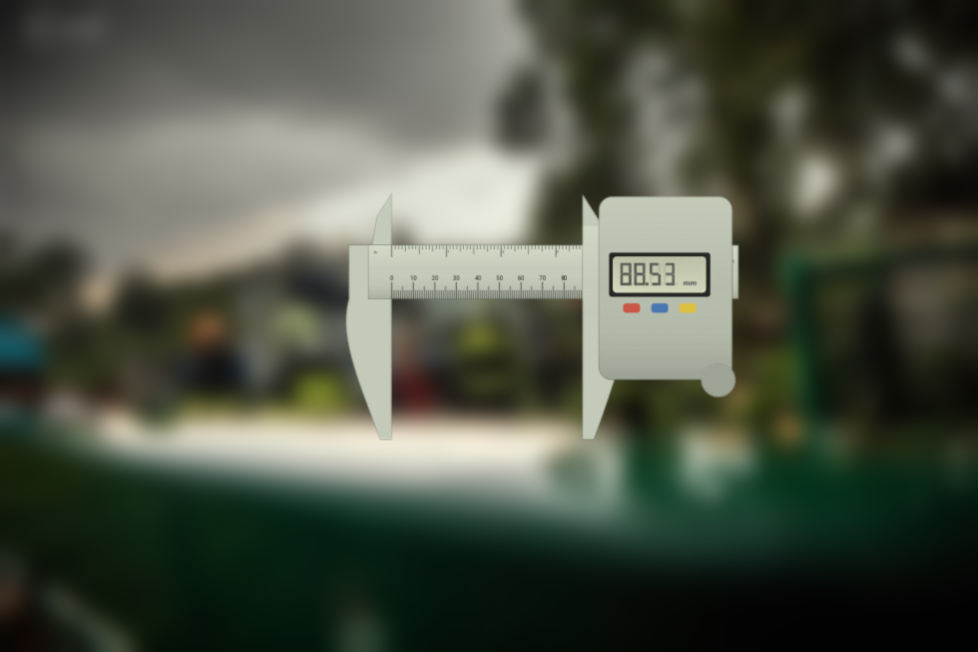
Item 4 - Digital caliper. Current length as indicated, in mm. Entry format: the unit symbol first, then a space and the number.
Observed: mm 88.53
